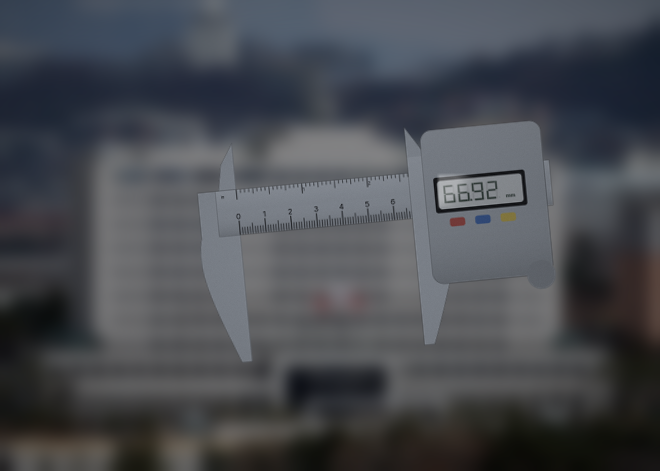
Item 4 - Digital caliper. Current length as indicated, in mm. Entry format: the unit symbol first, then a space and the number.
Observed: mm 66.92
